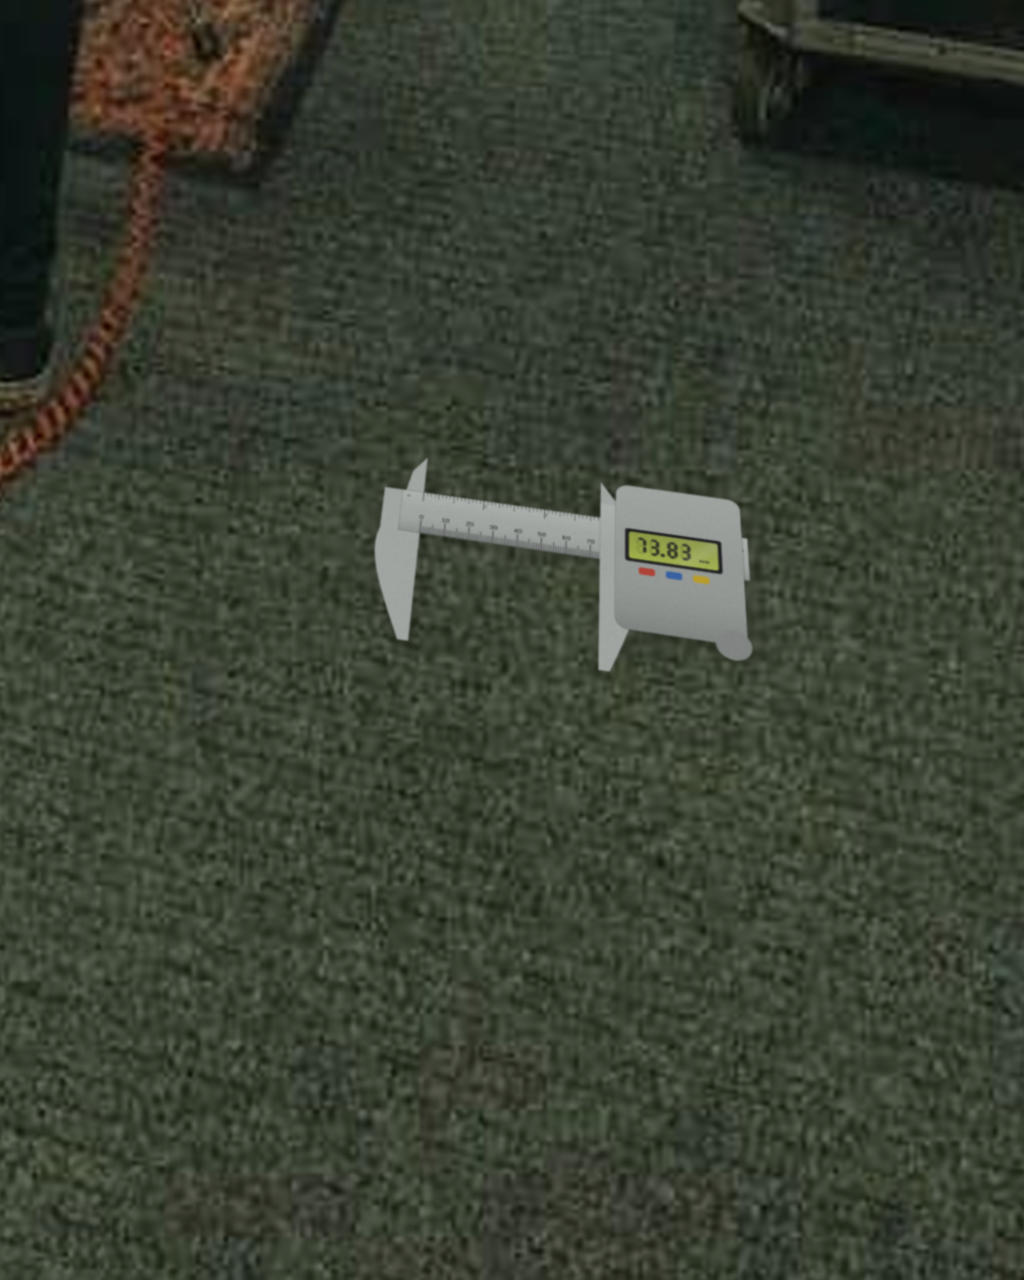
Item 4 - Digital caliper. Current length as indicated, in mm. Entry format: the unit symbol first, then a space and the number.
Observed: mm 73.83
